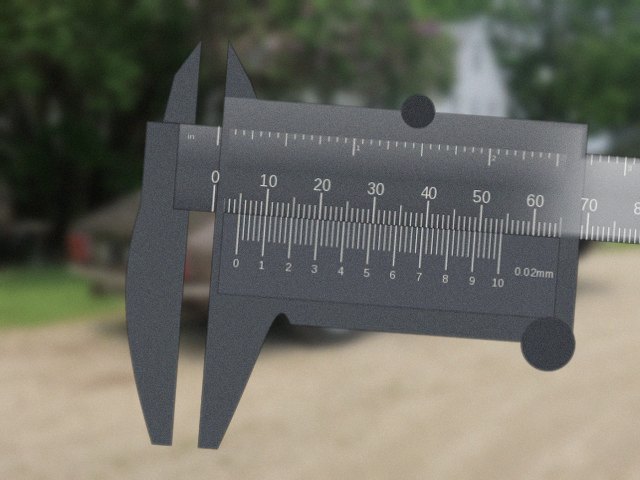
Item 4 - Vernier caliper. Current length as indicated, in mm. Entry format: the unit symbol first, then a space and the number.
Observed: mm 5.0
